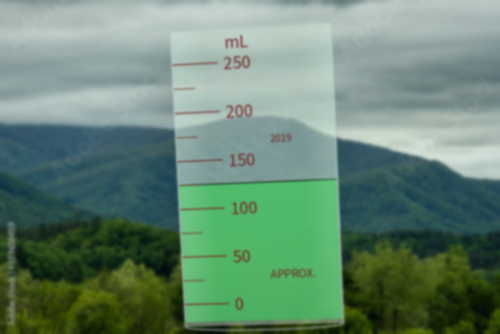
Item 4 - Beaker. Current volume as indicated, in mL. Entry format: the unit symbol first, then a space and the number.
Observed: mL 125
